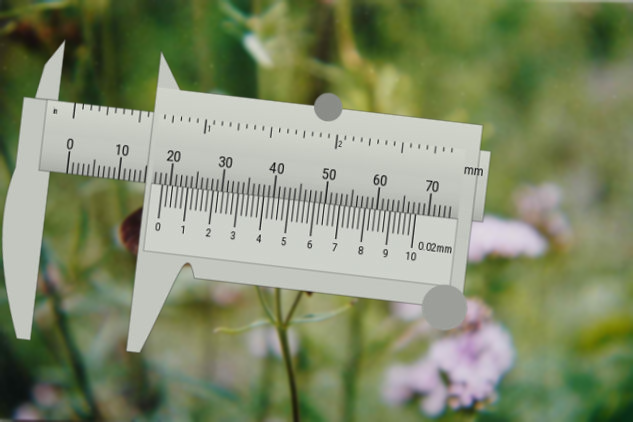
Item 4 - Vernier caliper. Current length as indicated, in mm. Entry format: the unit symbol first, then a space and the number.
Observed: mm 18.5
